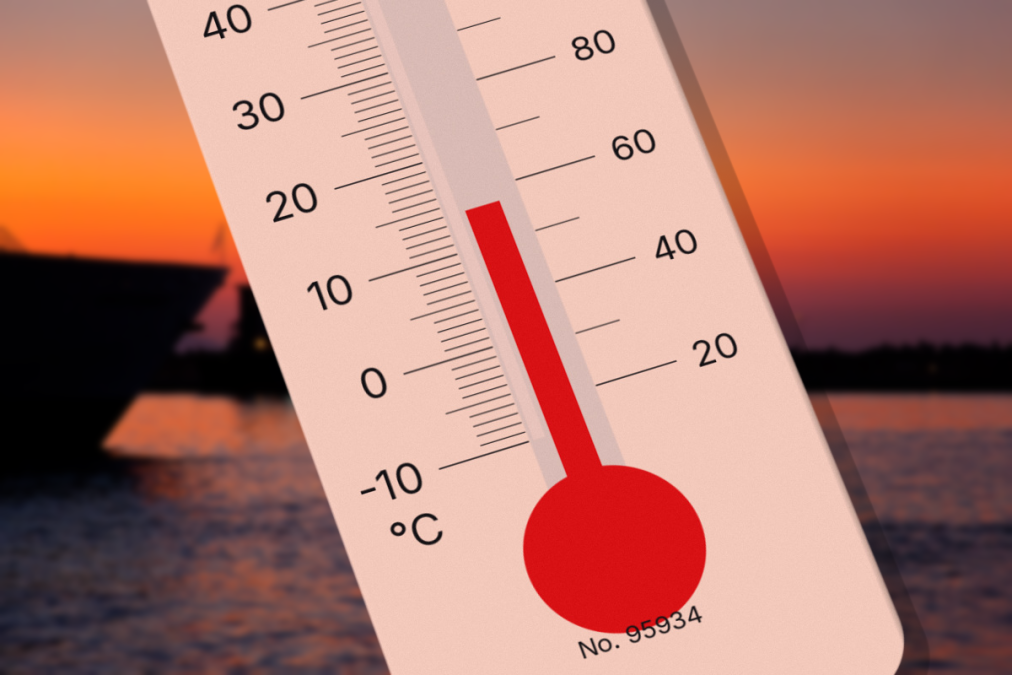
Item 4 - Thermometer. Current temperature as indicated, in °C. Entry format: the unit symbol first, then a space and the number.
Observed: °C 14
